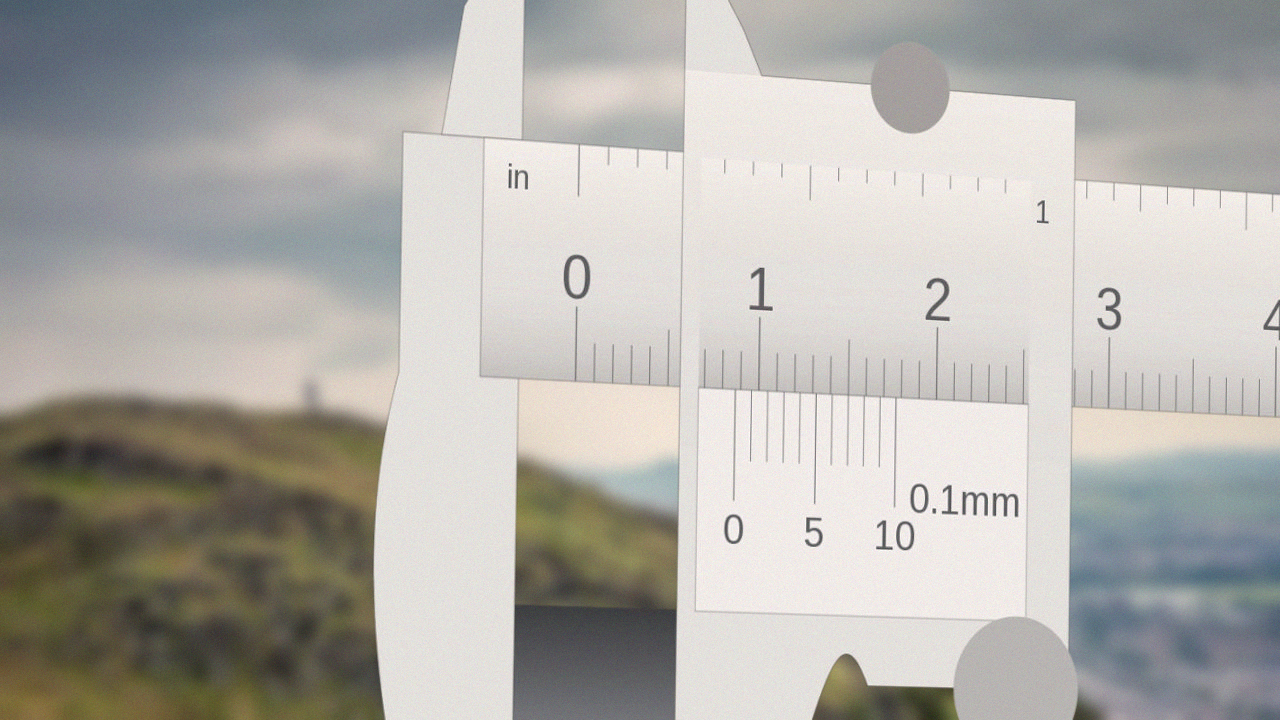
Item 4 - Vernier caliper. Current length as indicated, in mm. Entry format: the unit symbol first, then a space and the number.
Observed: mm 8.7
